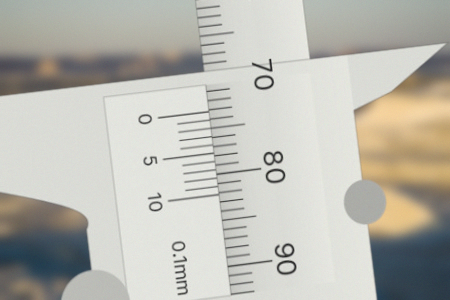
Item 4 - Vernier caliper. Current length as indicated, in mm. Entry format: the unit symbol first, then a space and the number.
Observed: mm 73.2
